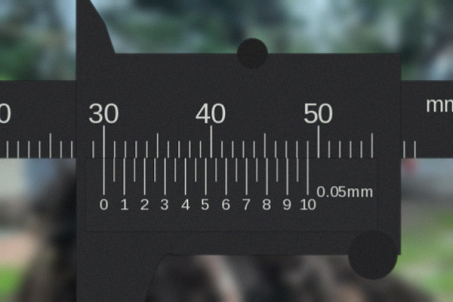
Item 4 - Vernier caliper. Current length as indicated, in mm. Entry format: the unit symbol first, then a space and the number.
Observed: mm 30.0
